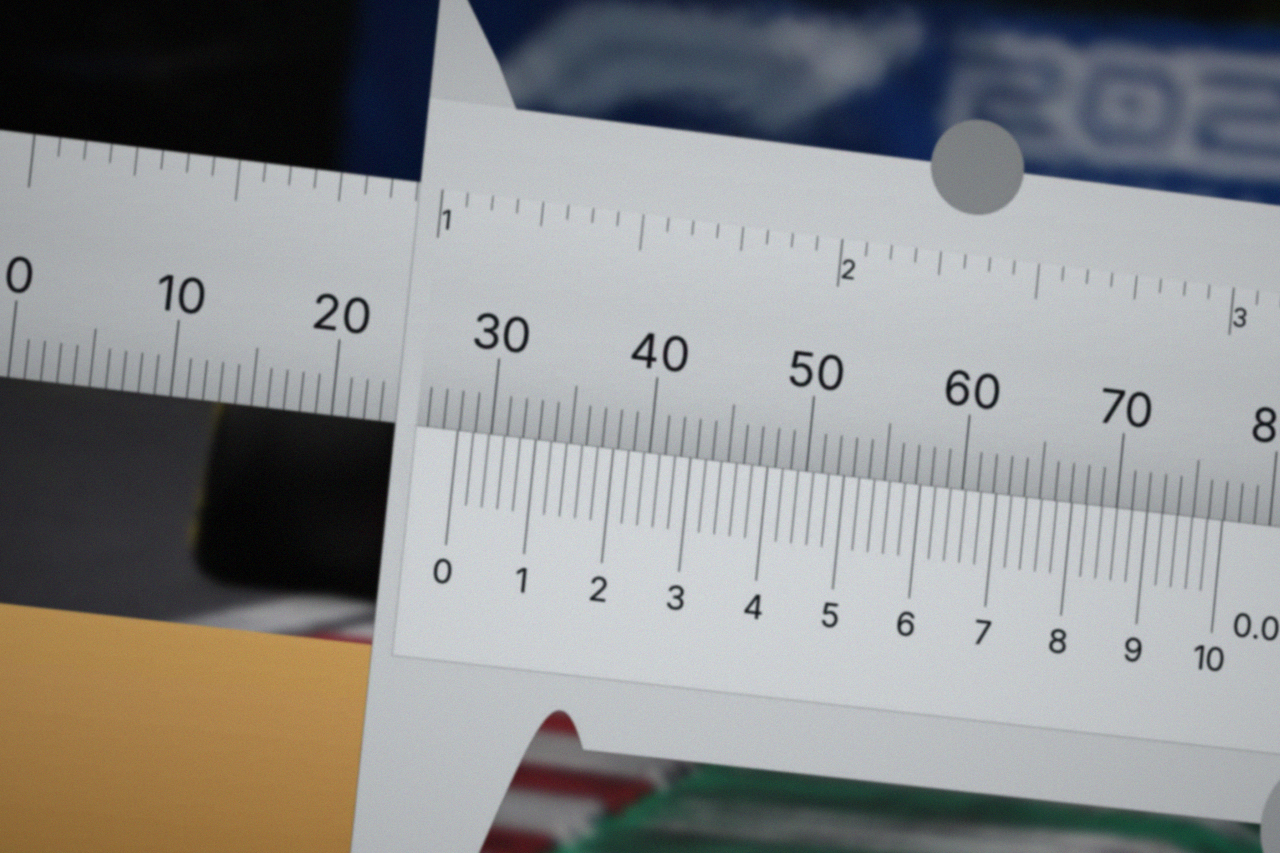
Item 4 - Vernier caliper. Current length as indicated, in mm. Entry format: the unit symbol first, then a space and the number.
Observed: mm 27.9
